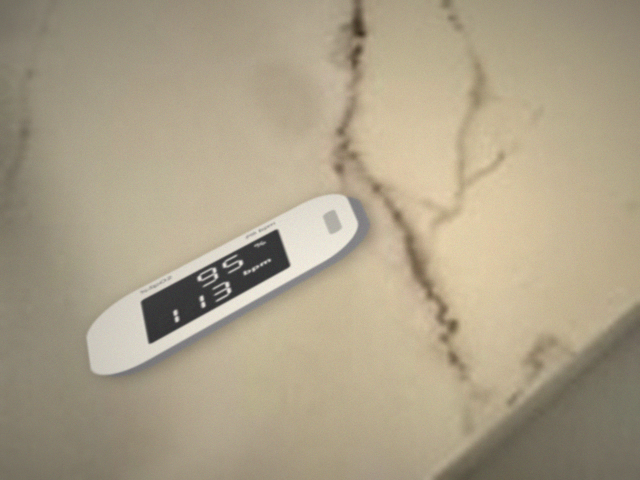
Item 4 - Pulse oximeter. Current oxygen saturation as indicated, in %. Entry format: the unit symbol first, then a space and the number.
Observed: % 95
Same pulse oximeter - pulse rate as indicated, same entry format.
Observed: bpm 113
